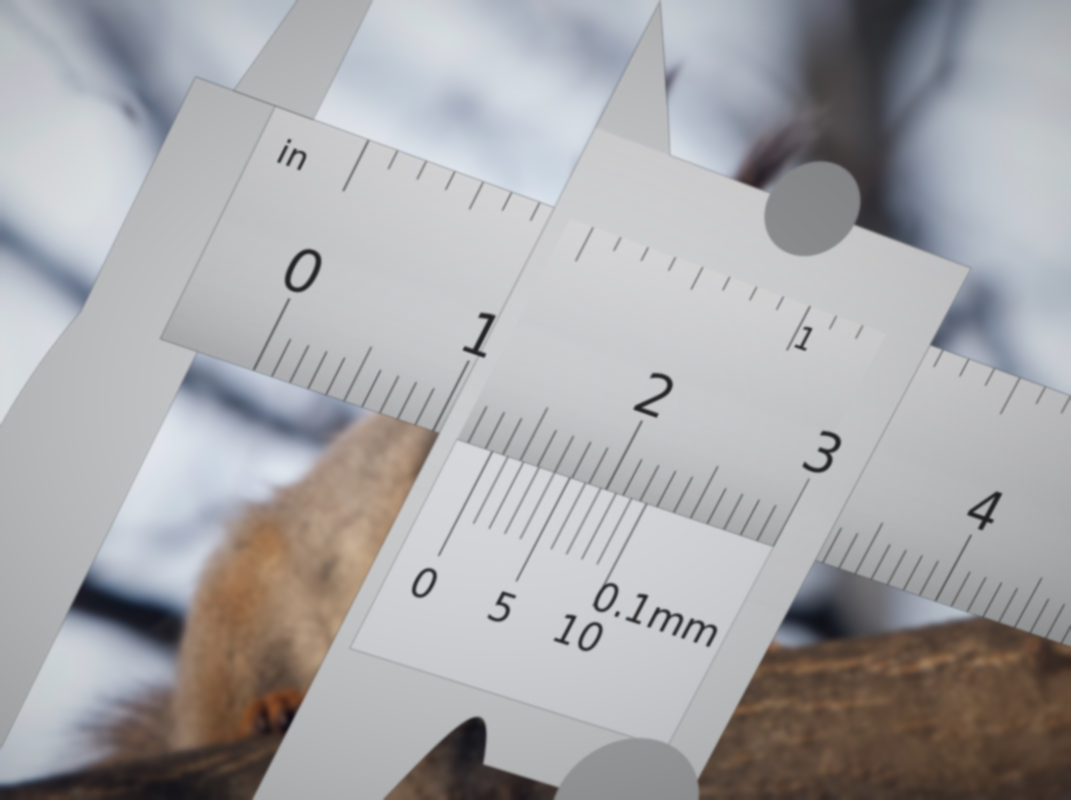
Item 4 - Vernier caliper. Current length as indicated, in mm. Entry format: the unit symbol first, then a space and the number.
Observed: mm 13.4
